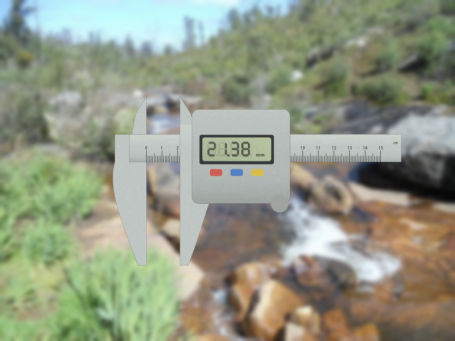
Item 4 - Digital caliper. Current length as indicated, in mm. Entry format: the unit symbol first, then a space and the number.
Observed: mm 21.38
